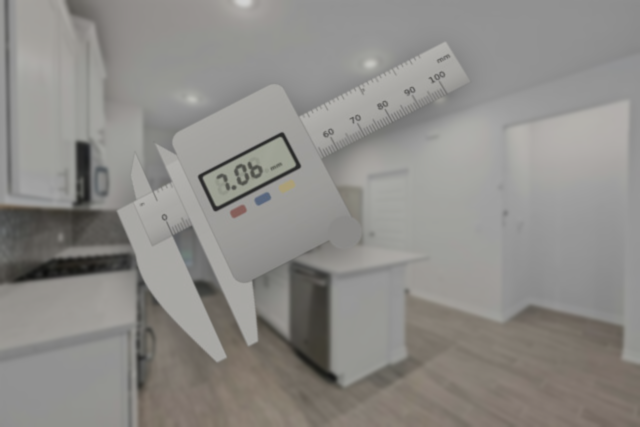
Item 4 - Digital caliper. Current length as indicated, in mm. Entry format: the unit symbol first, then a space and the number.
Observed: mm 7.06
